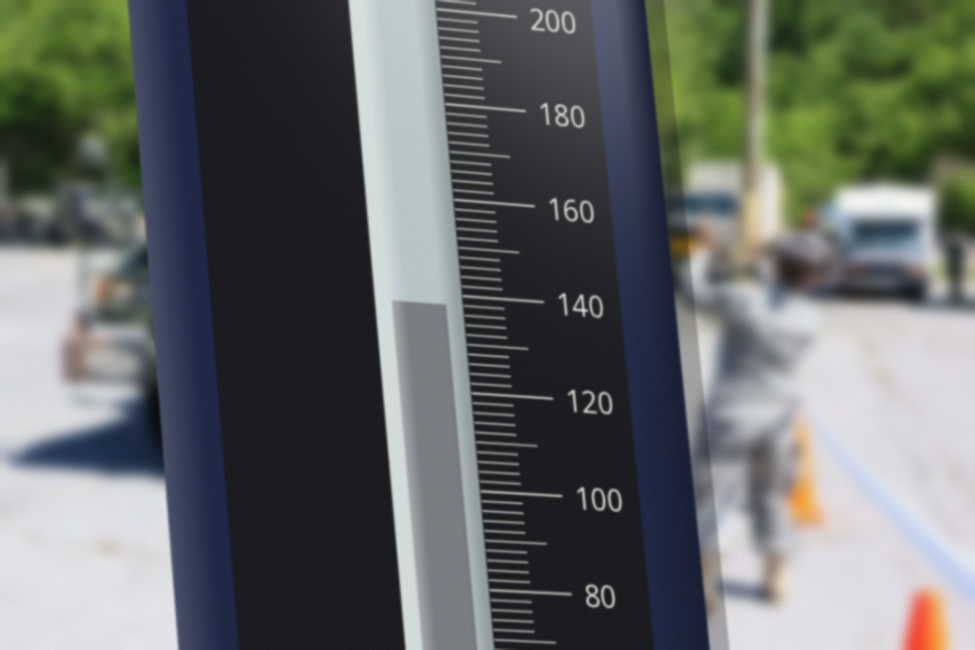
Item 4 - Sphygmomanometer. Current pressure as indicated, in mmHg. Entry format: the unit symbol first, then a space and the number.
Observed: mmHg 138
